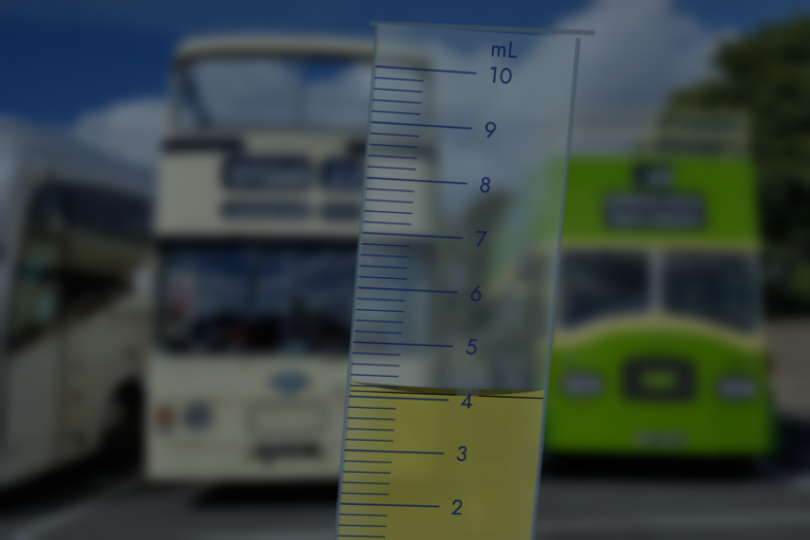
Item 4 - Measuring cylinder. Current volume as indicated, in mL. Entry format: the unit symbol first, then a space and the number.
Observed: mL 4.1
